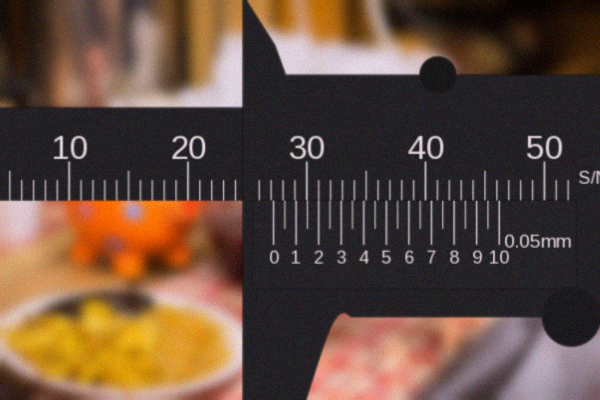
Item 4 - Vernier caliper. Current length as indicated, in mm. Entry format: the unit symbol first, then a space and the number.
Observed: mm 27.2
